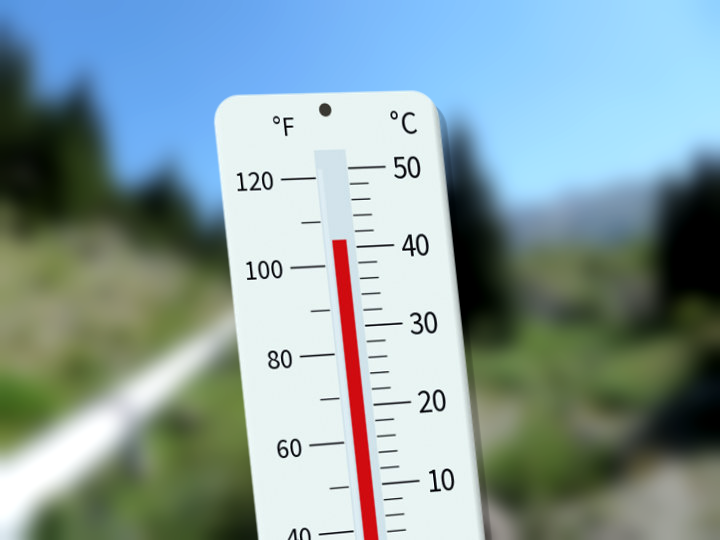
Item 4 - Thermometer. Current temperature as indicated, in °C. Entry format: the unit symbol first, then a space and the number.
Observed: °C 41
